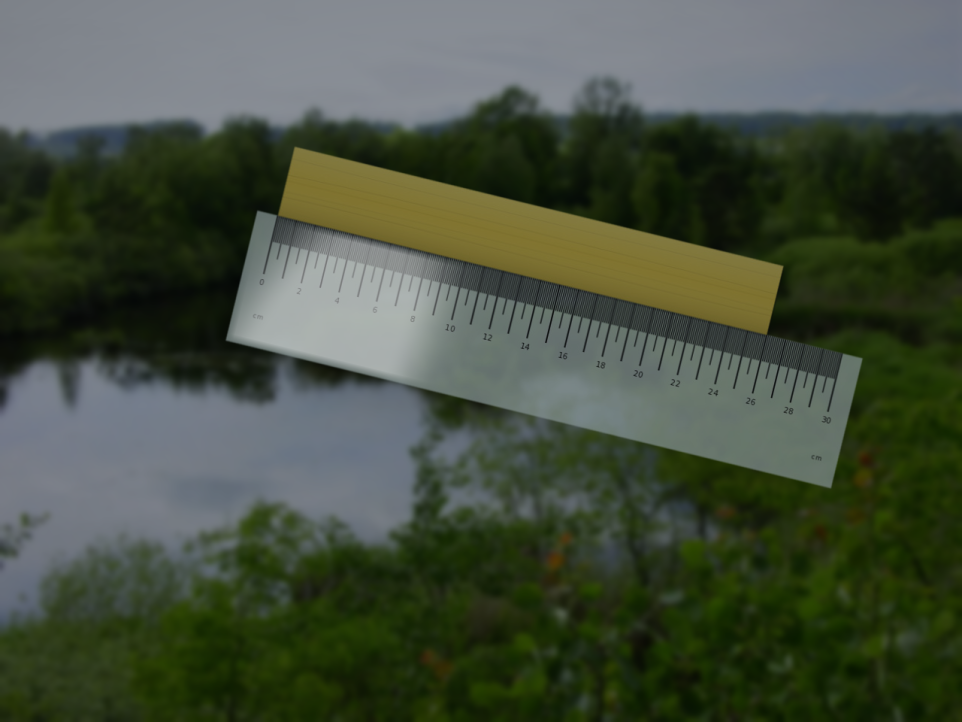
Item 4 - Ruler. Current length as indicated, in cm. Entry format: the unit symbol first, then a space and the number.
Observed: cm 26
